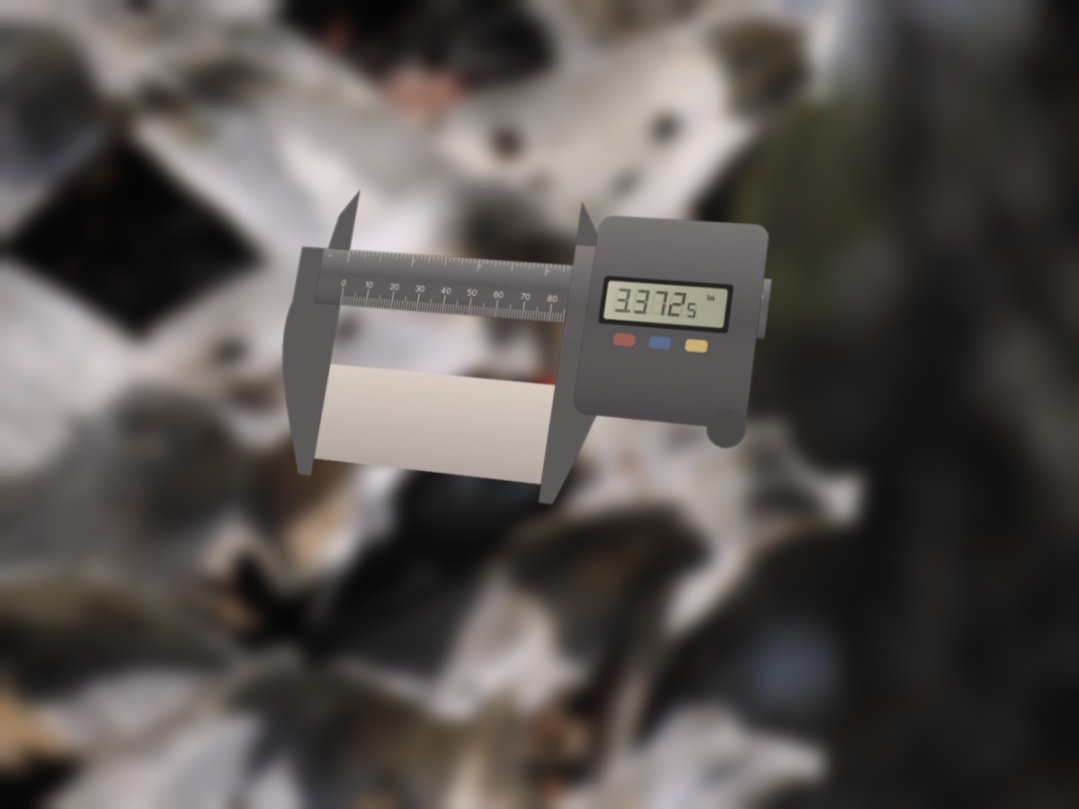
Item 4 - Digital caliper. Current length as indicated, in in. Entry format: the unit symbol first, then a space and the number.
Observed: in 3.3725
